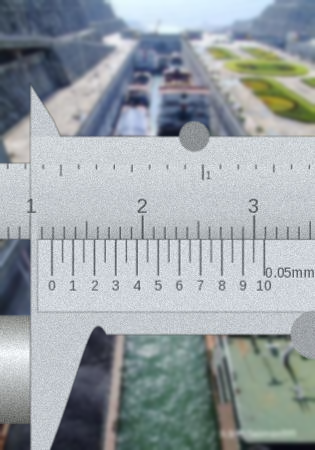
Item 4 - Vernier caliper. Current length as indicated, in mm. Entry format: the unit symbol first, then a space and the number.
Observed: mm 11.9
